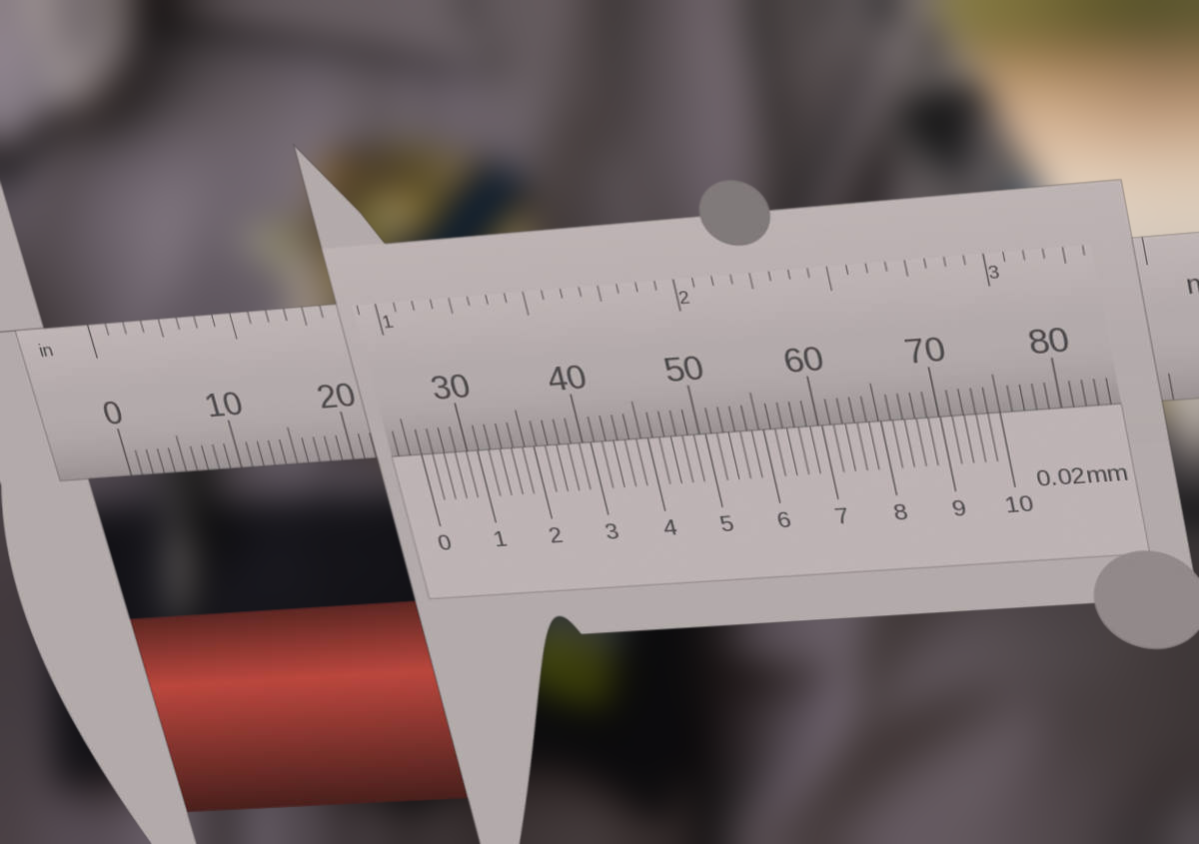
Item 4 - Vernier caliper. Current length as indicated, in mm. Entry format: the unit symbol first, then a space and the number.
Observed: mm 26.0
